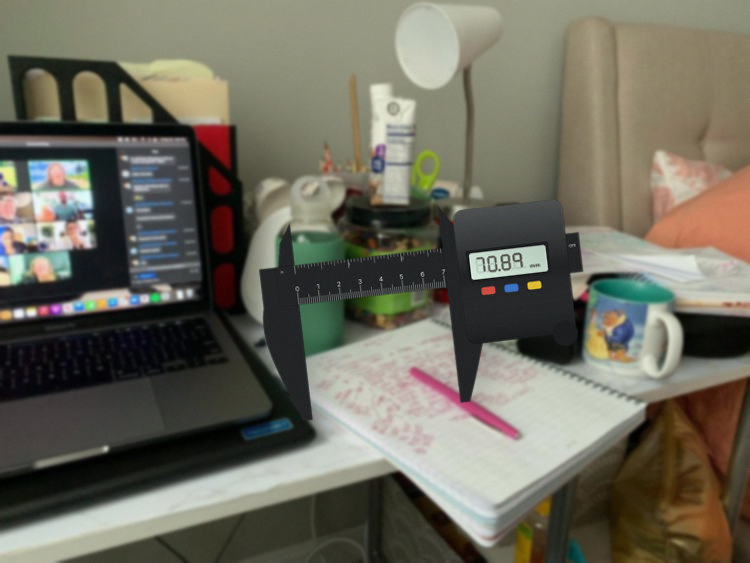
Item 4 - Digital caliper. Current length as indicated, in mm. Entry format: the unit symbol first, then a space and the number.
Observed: mm 70.89
